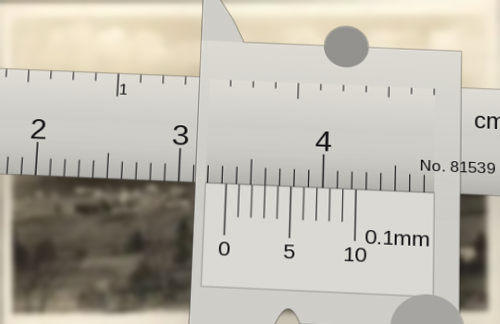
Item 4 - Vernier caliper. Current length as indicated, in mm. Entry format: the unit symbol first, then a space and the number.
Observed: mm 33.3
